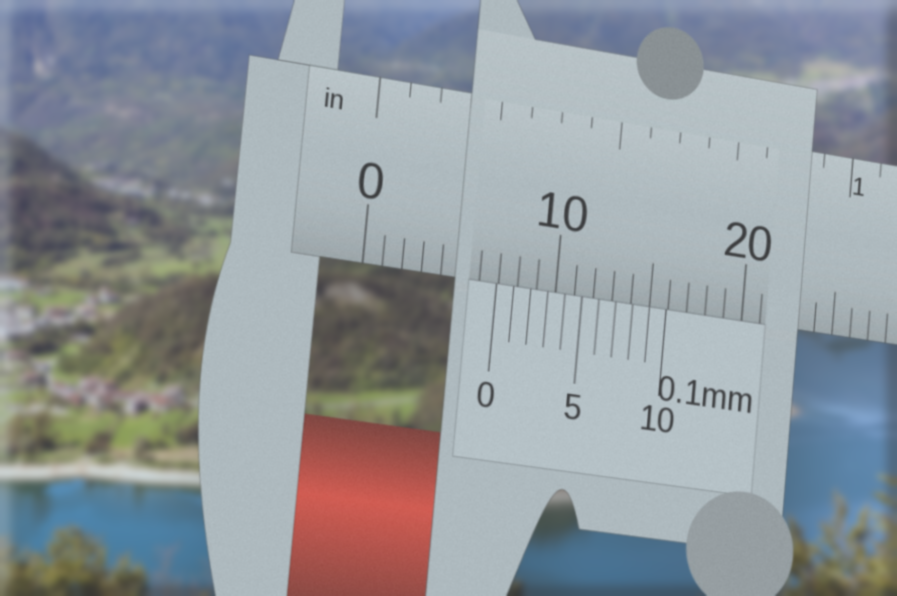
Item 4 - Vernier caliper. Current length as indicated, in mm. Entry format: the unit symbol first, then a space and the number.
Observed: mm 6.9
